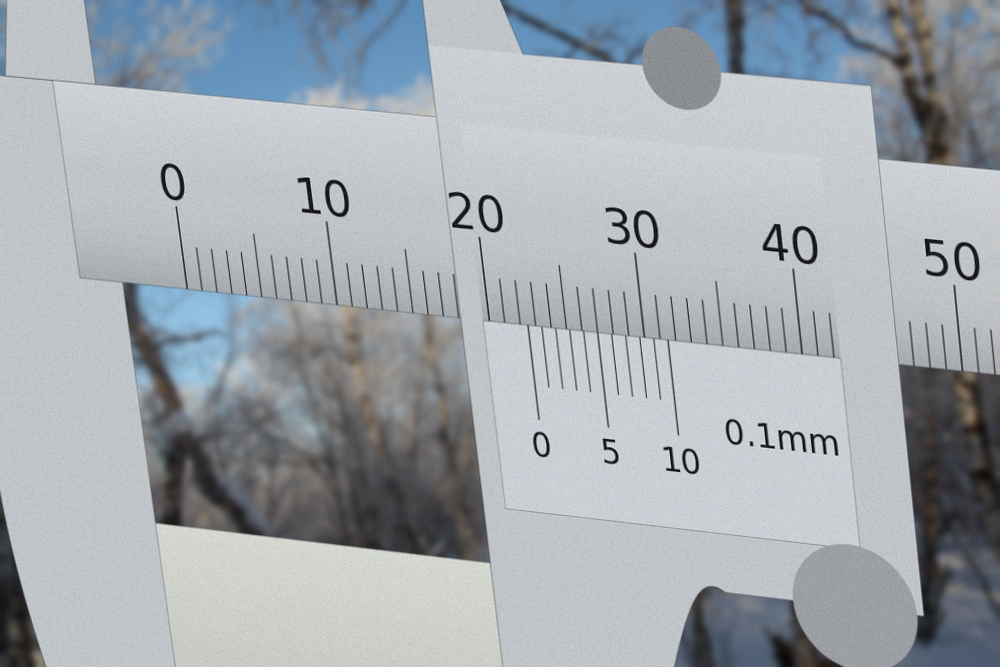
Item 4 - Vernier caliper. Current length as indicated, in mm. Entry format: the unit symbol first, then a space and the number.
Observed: mm 22.5
